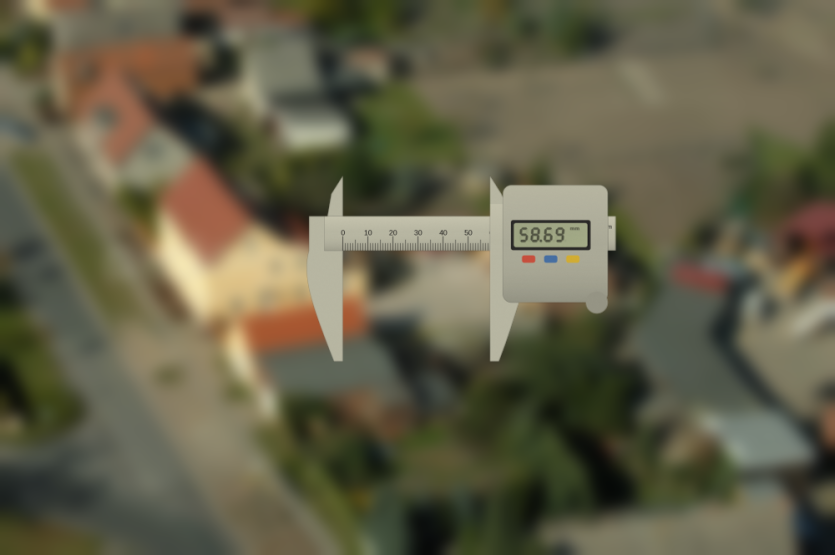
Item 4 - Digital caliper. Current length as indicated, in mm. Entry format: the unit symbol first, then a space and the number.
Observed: mm 58.69
